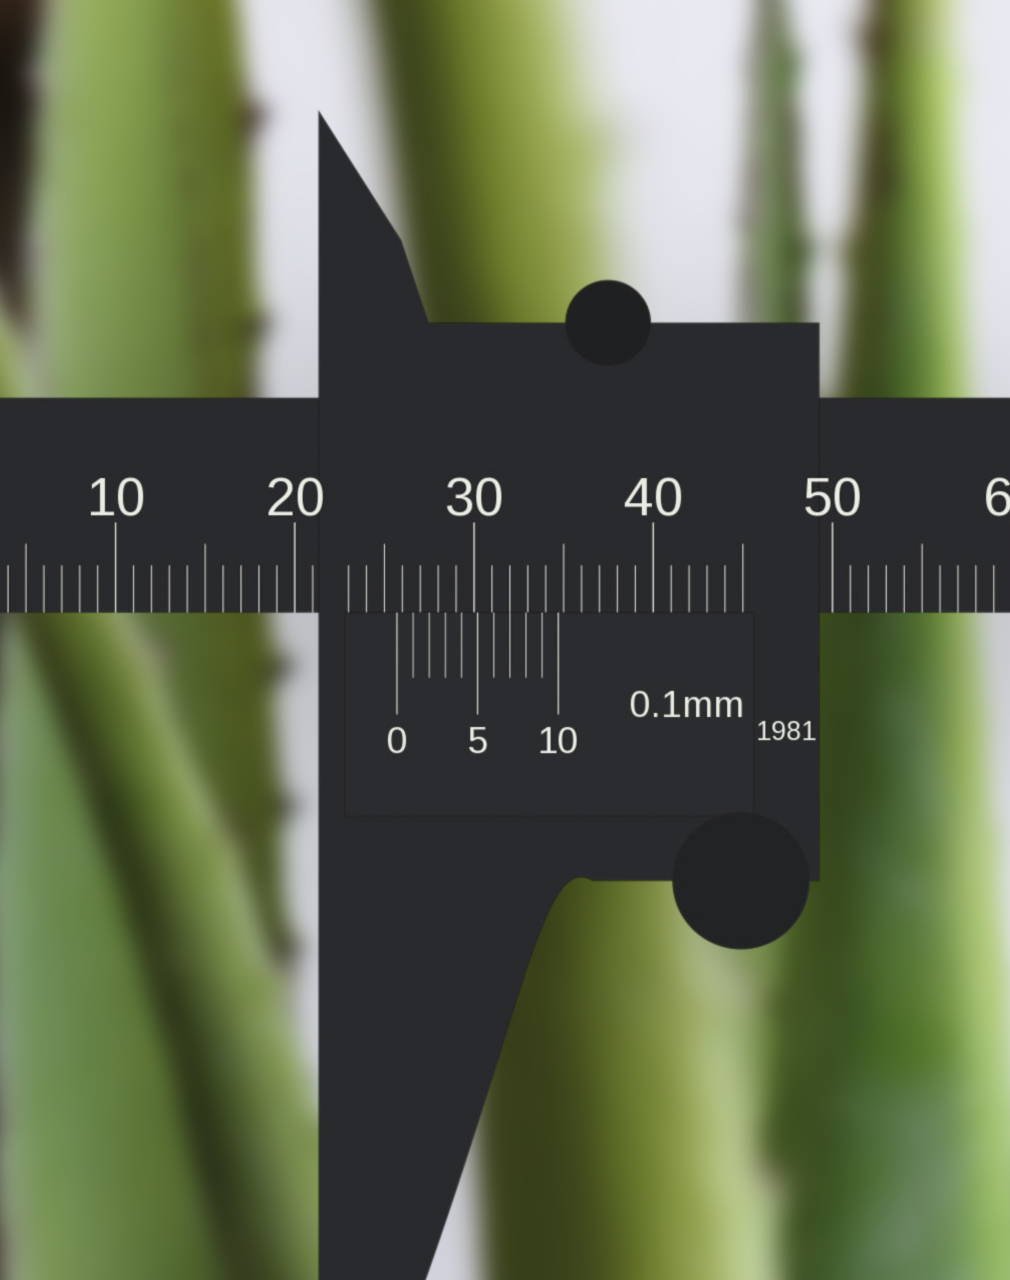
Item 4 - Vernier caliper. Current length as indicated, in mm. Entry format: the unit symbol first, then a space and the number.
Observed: mm 25.7
